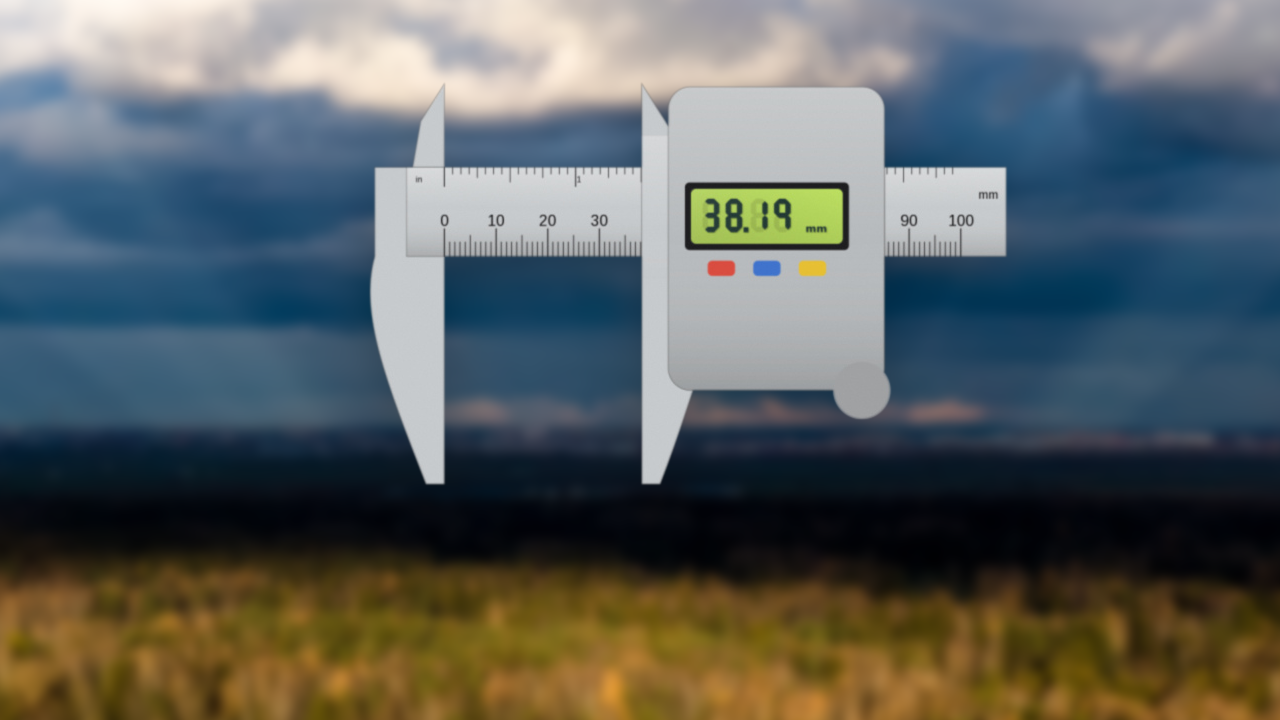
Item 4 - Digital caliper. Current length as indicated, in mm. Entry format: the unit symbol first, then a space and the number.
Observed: mm 38.19
